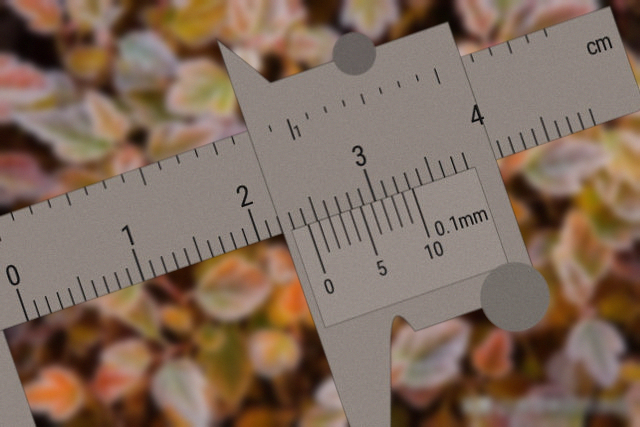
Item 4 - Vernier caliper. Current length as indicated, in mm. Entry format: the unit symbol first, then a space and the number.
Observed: mm 24.2
